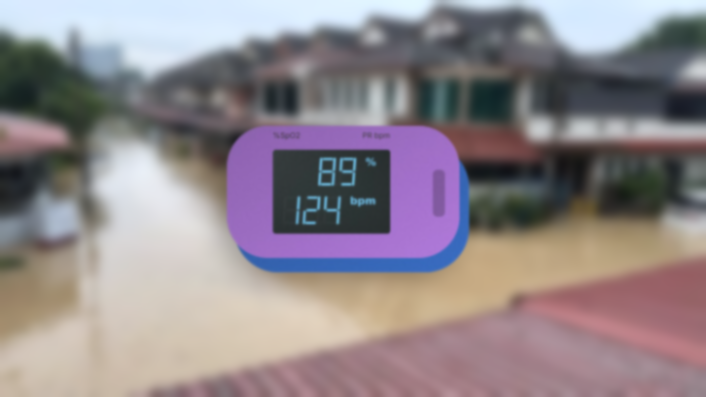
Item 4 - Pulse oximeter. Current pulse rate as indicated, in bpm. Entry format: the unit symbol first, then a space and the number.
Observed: bpm 124
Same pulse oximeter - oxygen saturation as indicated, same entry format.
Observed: % 89
